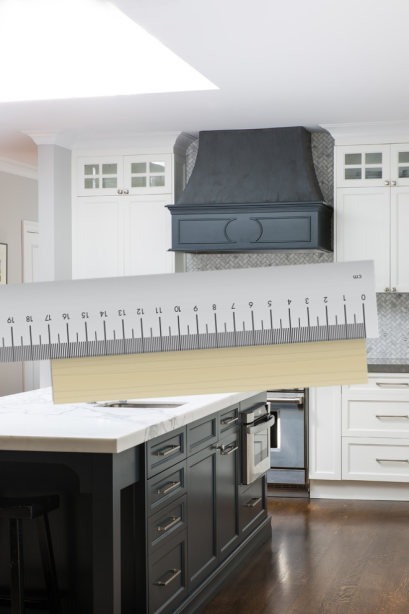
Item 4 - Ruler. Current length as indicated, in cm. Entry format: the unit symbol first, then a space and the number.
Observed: cm 17
